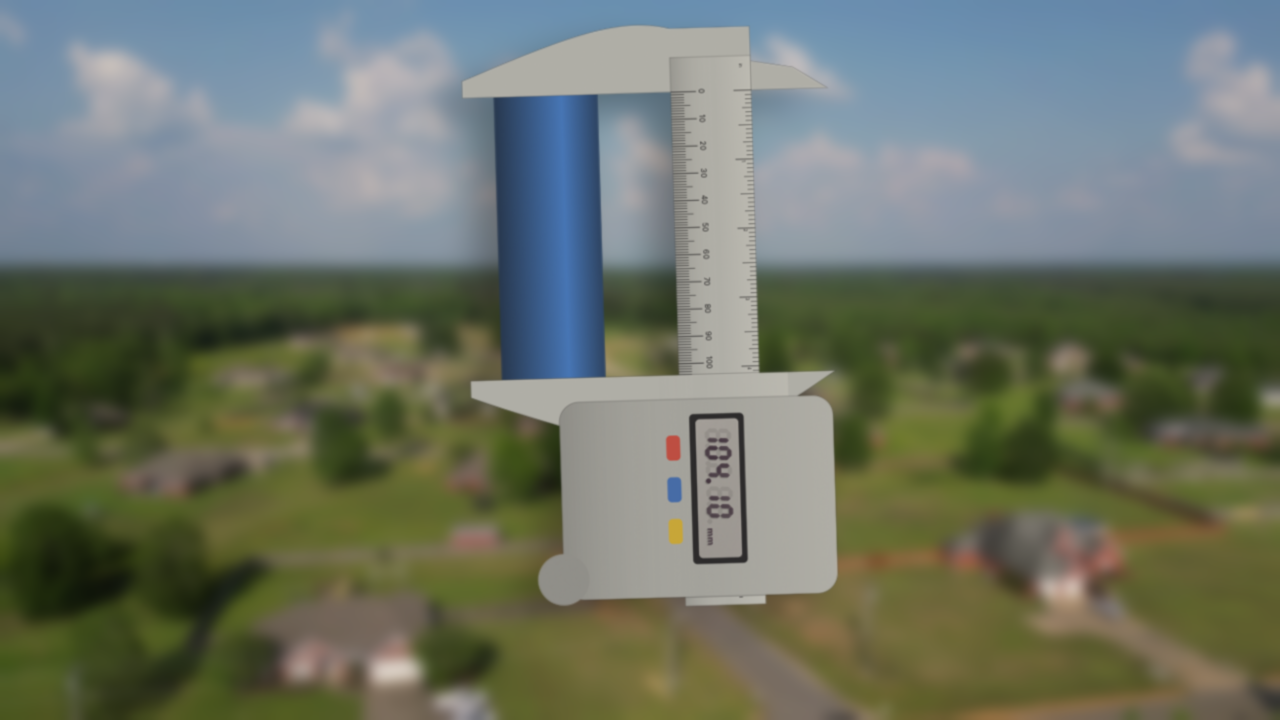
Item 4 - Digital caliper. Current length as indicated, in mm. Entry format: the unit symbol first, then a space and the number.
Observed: mm 104.10
